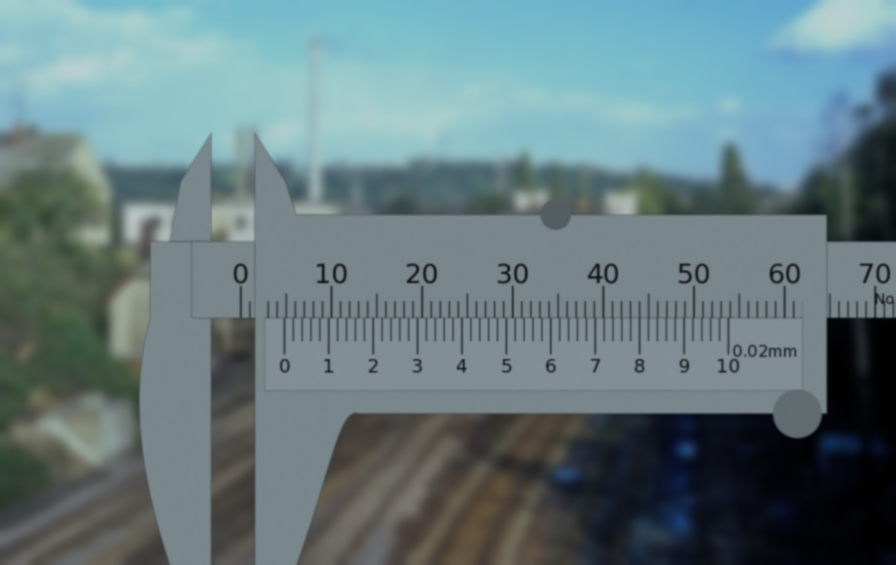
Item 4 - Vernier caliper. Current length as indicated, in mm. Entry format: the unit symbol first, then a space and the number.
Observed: mm 4.8
